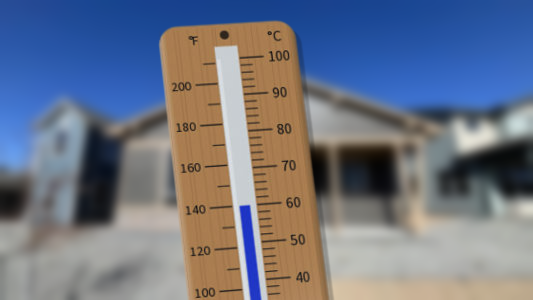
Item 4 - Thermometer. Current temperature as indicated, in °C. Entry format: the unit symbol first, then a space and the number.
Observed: °C 60
